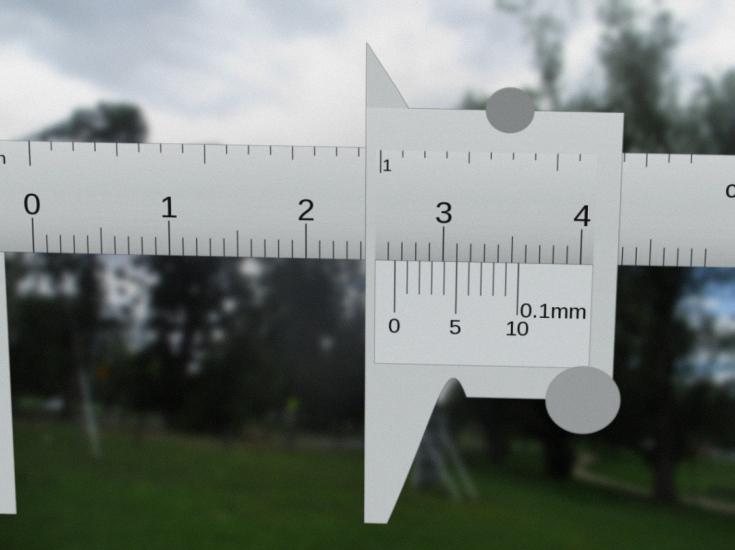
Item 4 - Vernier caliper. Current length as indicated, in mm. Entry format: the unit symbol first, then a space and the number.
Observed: mm 26.5
